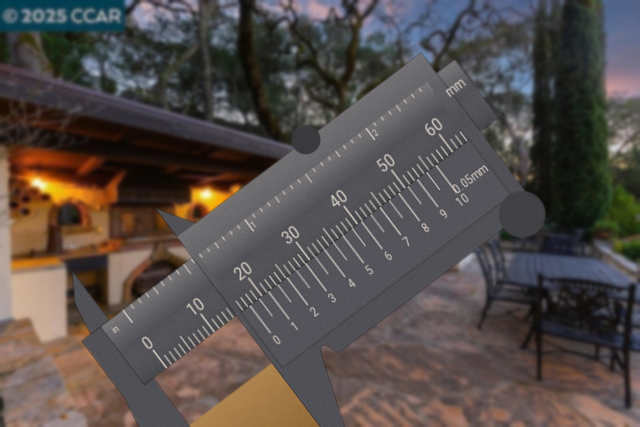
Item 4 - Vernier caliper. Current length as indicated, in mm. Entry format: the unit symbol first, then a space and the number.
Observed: mm 17.4
